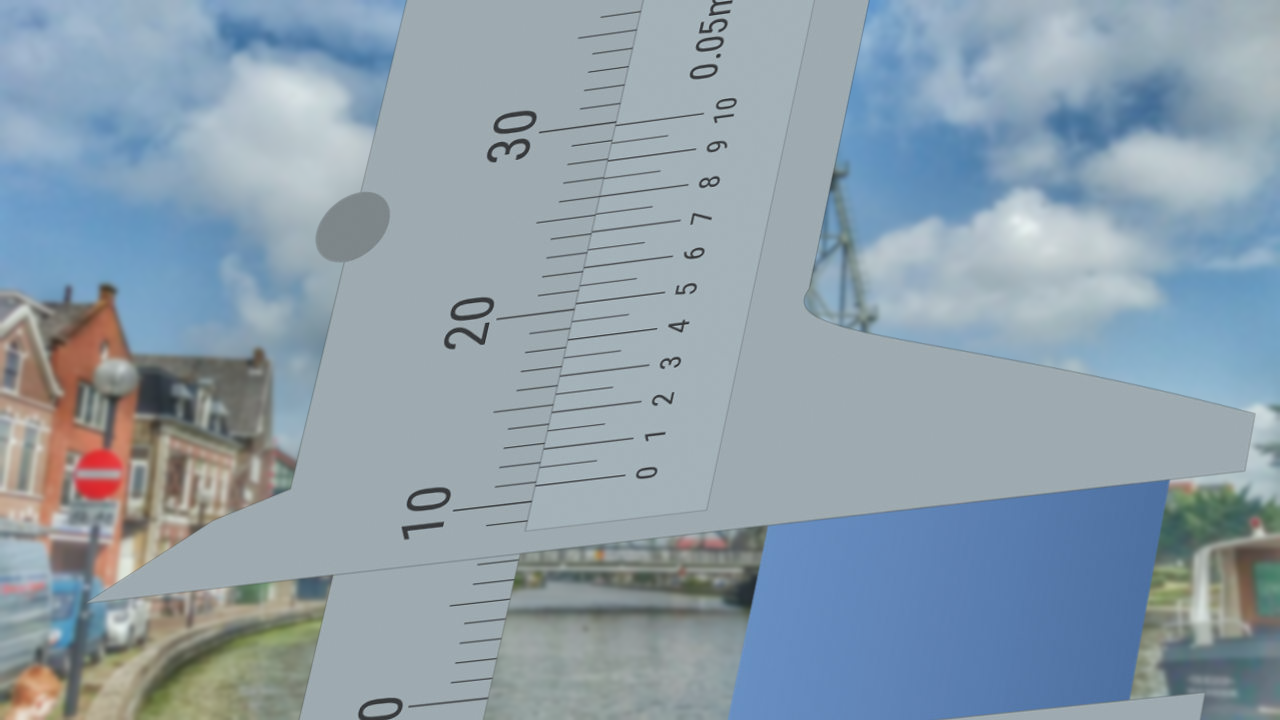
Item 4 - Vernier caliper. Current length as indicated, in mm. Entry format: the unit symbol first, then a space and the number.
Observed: mm 10.8
